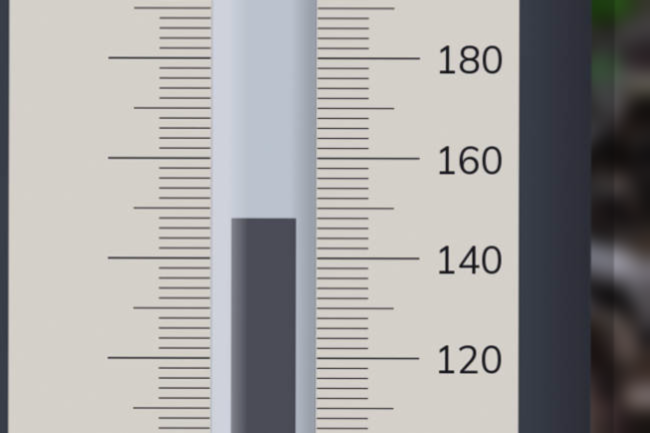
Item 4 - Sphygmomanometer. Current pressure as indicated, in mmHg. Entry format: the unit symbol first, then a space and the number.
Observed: mmHg 148
